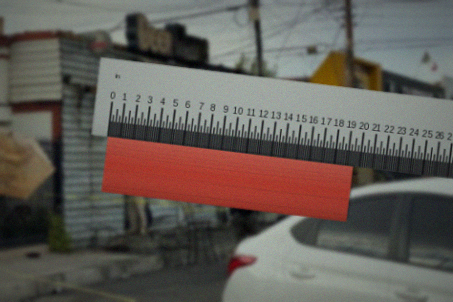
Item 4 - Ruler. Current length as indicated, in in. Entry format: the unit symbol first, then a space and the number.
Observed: in 19.5
